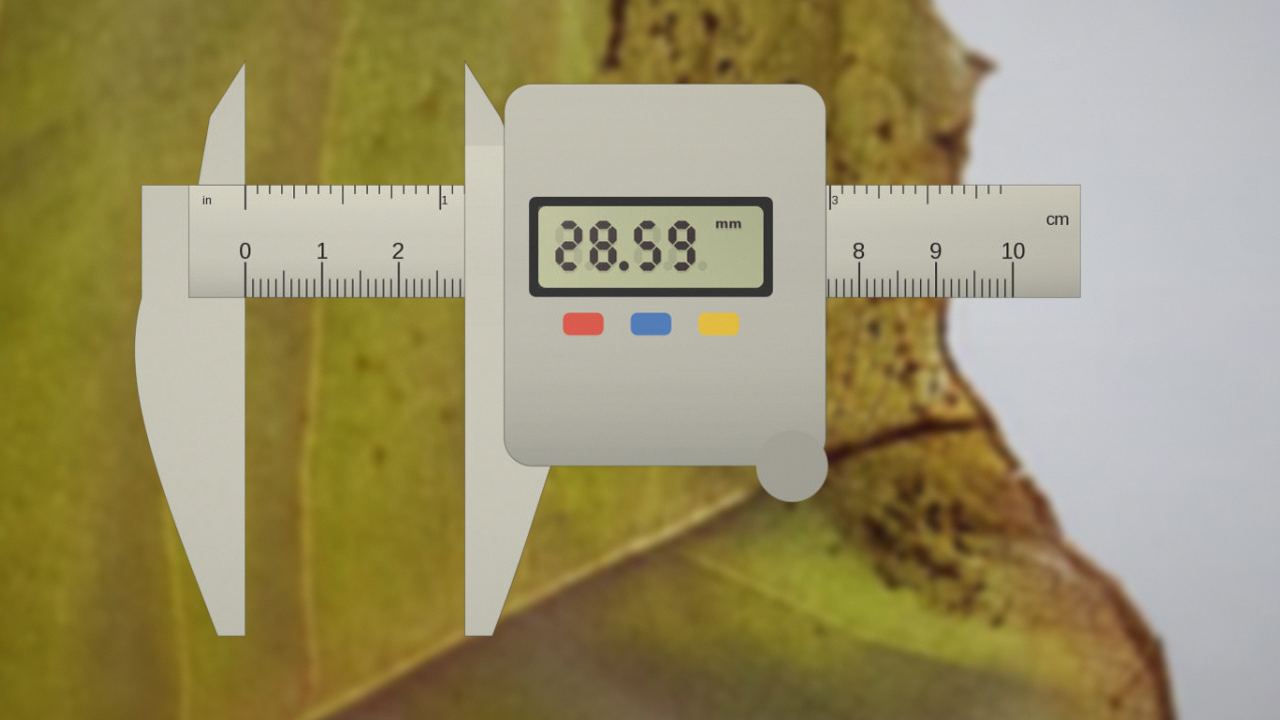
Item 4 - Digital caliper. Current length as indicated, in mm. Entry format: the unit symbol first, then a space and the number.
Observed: mm 28.59
